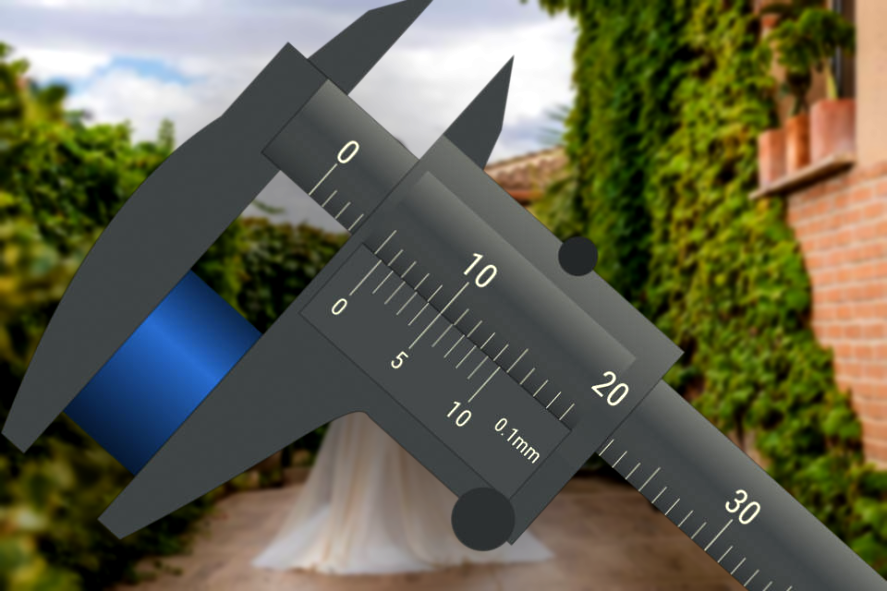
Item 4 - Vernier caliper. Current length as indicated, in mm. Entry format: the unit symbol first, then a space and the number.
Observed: mm 5.5
